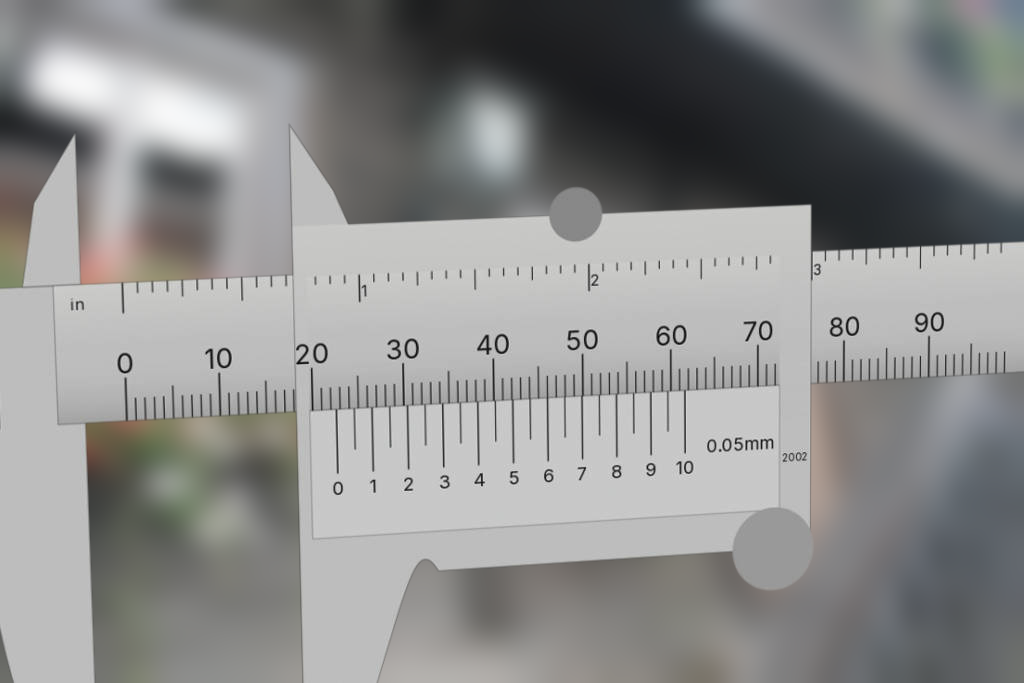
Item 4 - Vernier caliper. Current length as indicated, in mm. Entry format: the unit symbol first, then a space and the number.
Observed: mm 22.6
